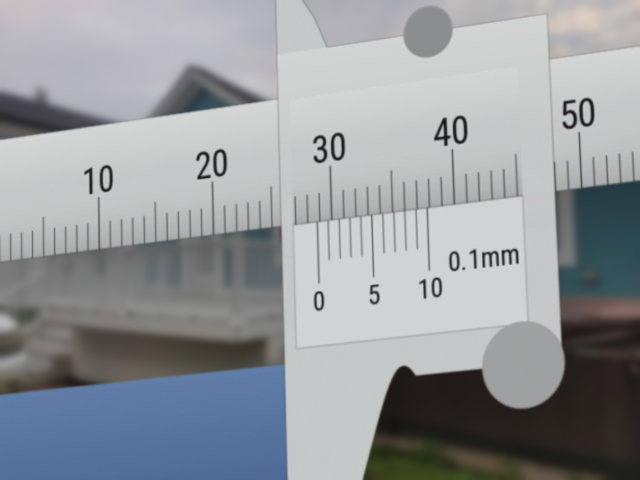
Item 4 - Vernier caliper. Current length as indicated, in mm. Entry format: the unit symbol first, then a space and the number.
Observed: mm 28.8
